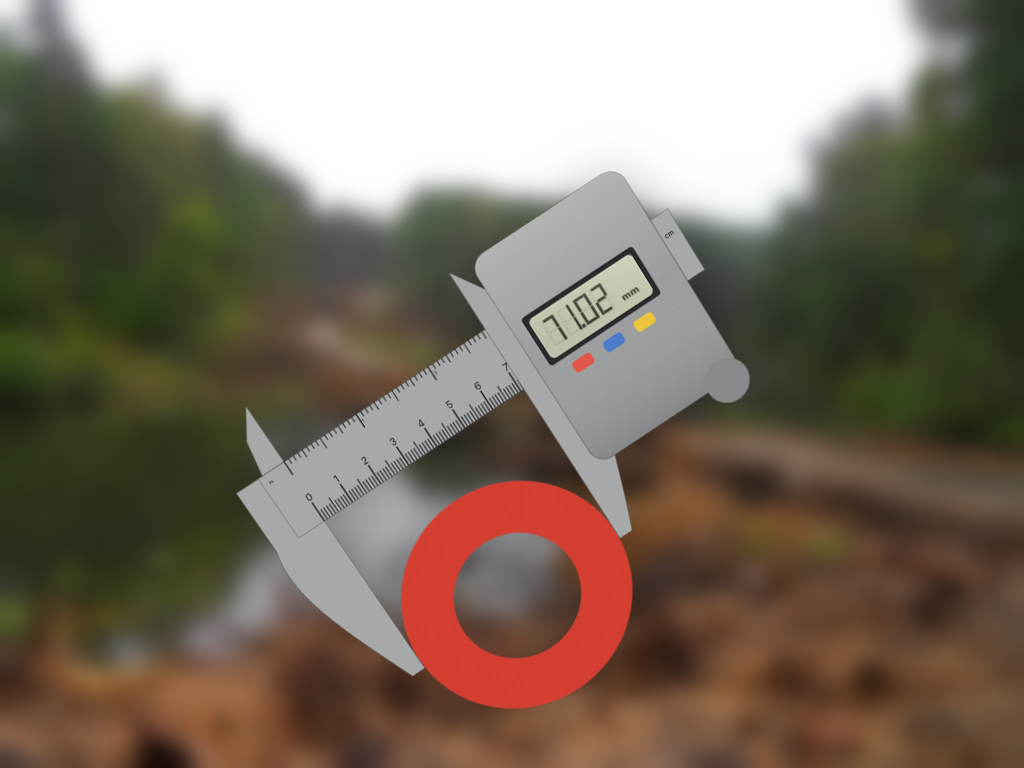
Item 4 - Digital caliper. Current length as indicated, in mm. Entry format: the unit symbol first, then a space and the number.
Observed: mm 71.02
